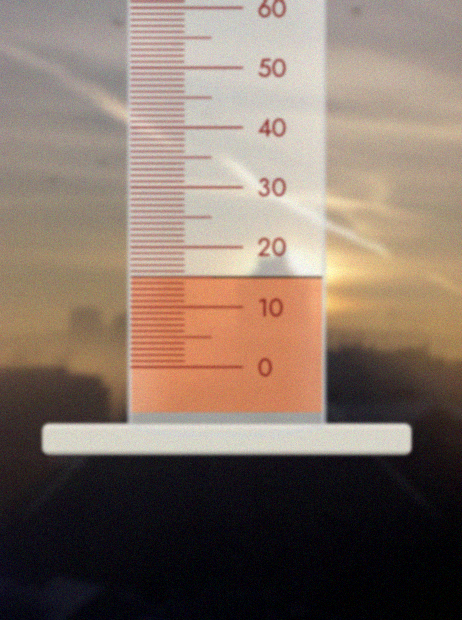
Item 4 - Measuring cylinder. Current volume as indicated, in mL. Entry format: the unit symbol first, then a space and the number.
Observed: mL 15
